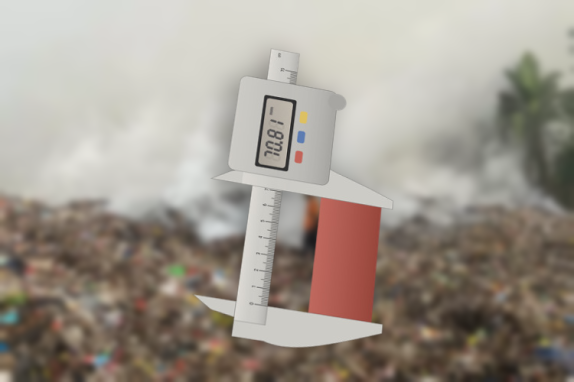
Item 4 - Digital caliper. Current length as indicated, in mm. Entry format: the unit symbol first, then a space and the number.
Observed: mm 70.81
